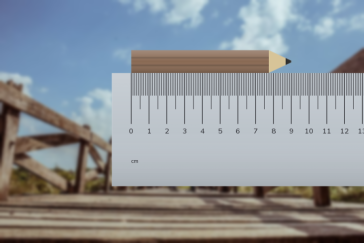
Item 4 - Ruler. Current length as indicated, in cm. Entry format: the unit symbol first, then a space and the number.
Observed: cm 9
